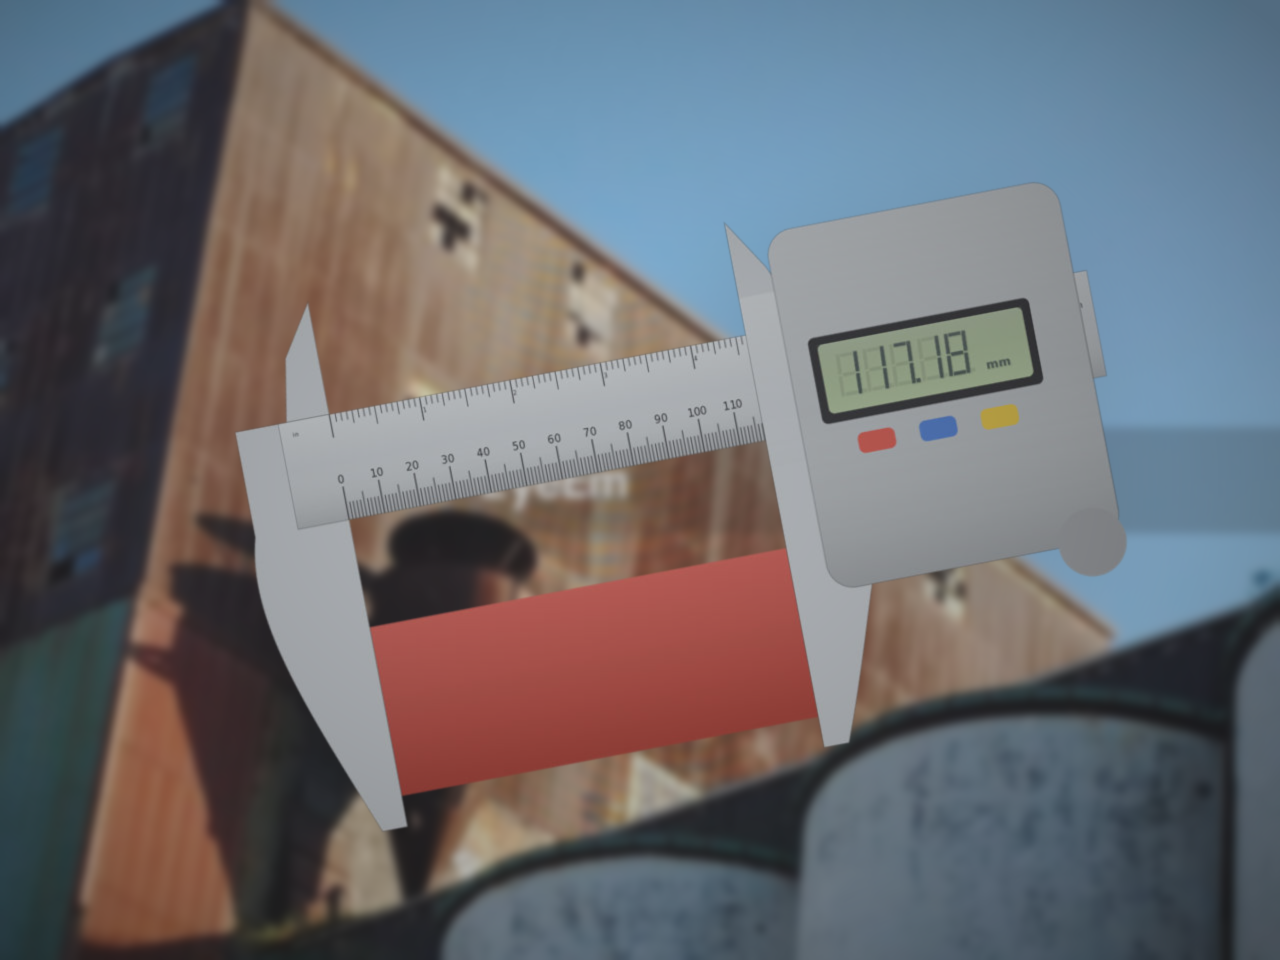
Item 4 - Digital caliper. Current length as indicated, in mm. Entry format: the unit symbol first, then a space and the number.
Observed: mm 117.18
